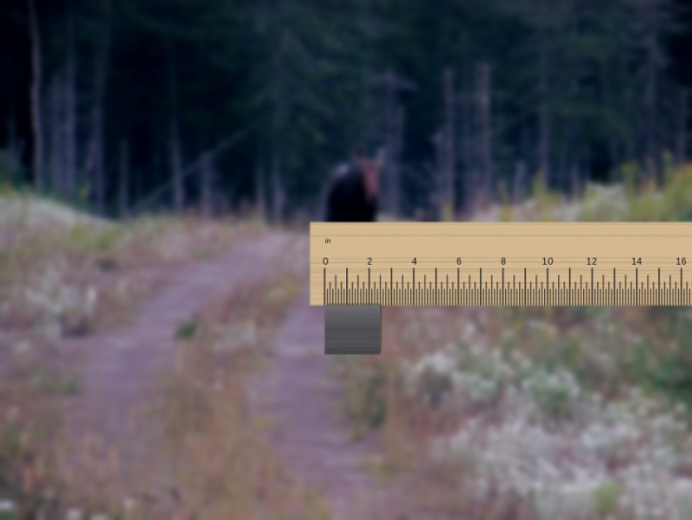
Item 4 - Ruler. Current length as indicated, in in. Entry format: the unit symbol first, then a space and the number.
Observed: in 2.5
